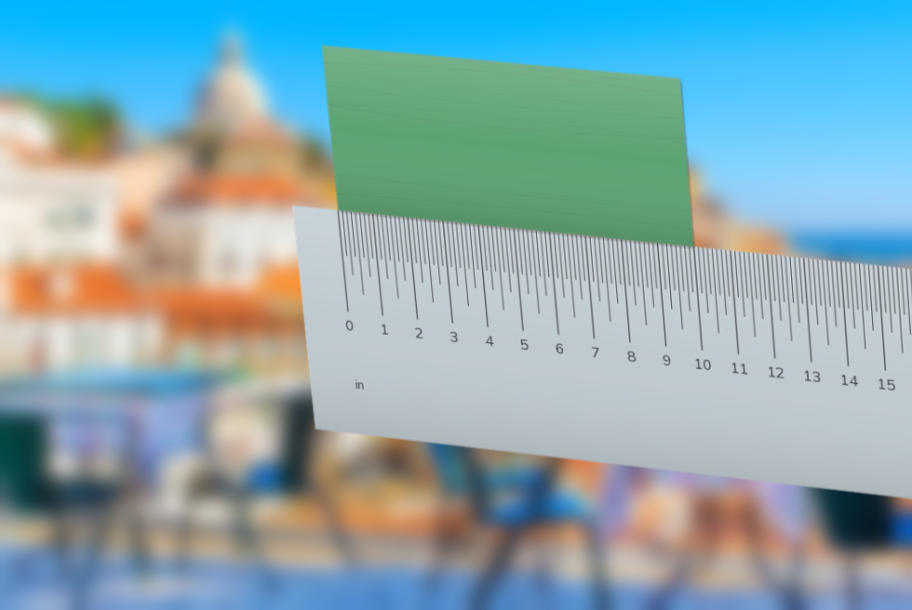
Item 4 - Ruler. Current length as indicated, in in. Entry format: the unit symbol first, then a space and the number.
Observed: in 10
